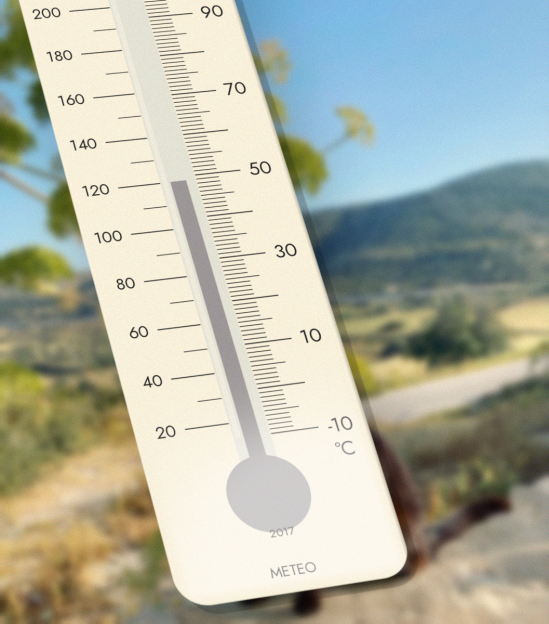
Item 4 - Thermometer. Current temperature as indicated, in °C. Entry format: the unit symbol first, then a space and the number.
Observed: °C 49
